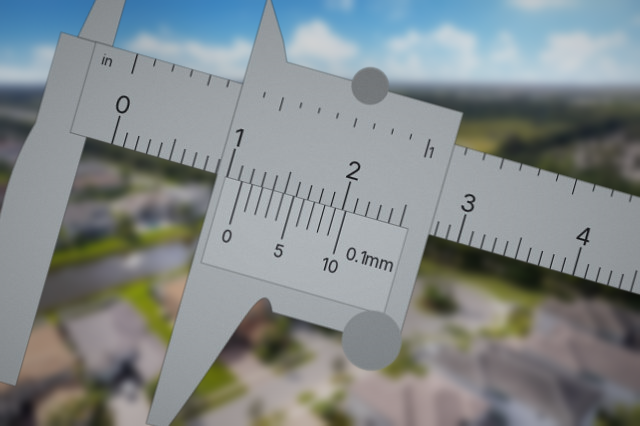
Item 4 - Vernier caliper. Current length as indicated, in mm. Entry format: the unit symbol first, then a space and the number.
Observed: mm 11.3
